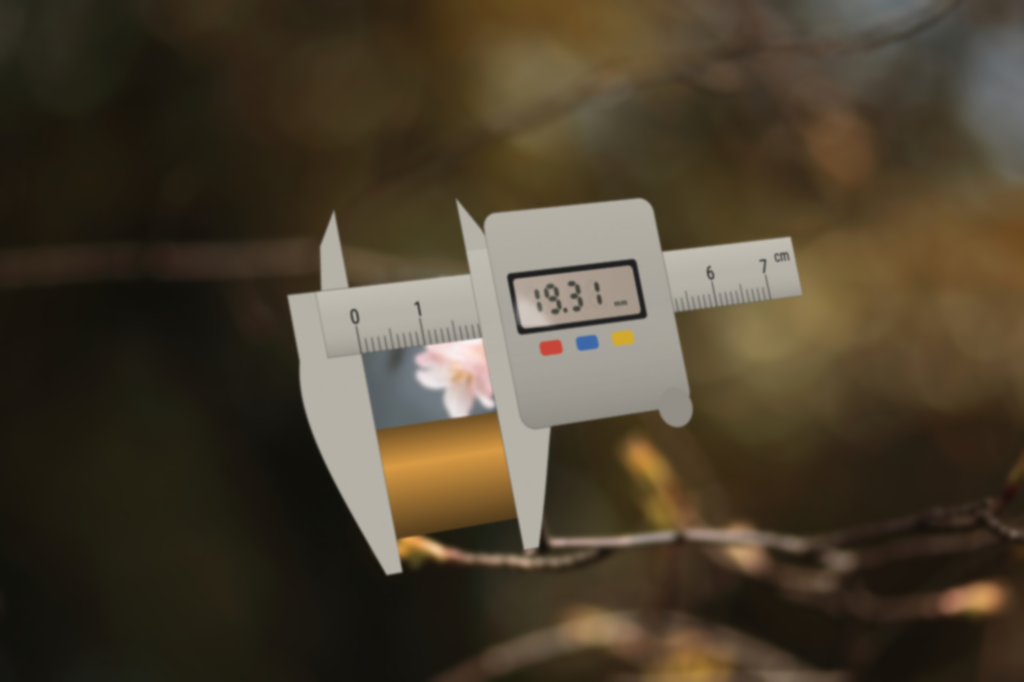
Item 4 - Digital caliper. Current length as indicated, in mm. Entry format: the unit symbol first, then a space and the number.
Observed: mm 19.31
